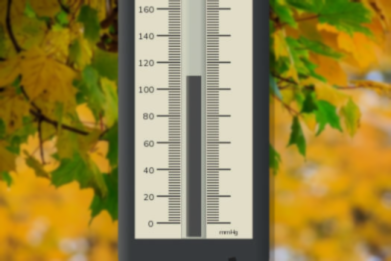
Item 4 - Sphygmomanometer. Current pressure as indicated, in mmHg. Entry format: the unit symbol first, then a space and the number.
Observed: mmHg 110
